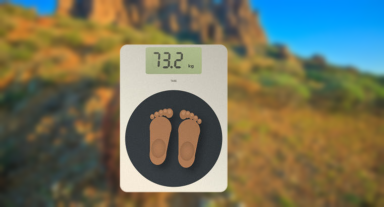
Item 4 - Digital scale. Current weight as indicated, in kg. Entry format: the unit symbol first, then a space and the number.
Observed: kg 73.2
